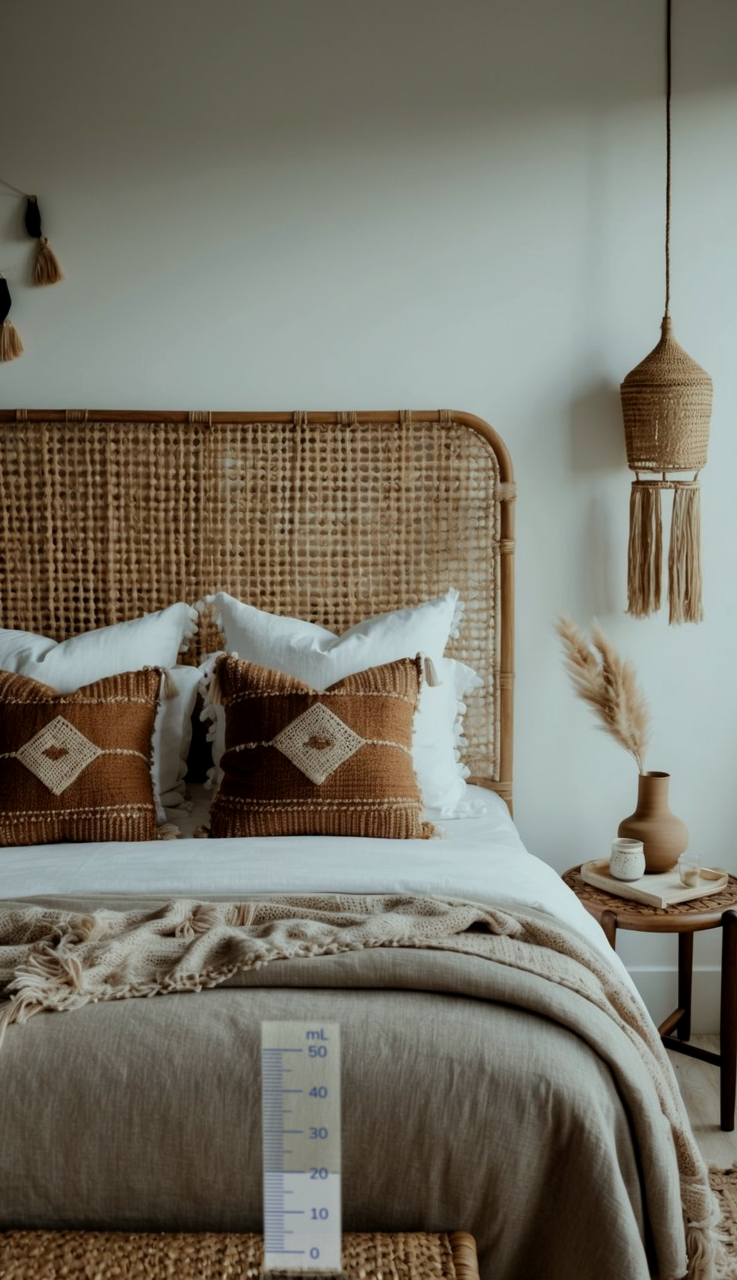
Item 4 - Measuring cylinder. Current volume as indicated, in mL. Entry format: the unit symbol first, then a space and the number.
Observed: mL 20
